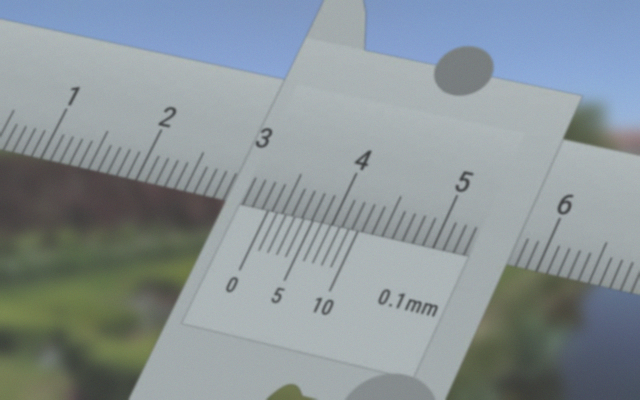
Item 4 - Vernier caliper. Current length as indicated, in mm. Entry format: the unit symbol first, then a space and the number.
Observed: mm 33.6
